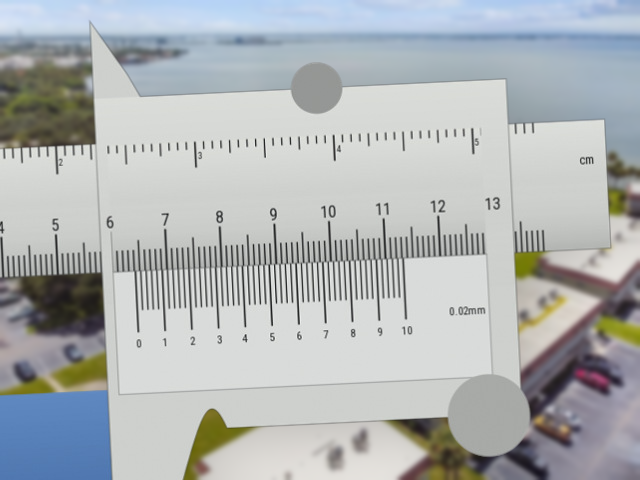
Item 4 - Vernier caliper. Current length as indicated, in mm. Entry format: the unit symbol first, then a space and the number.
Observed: mm 64.2
